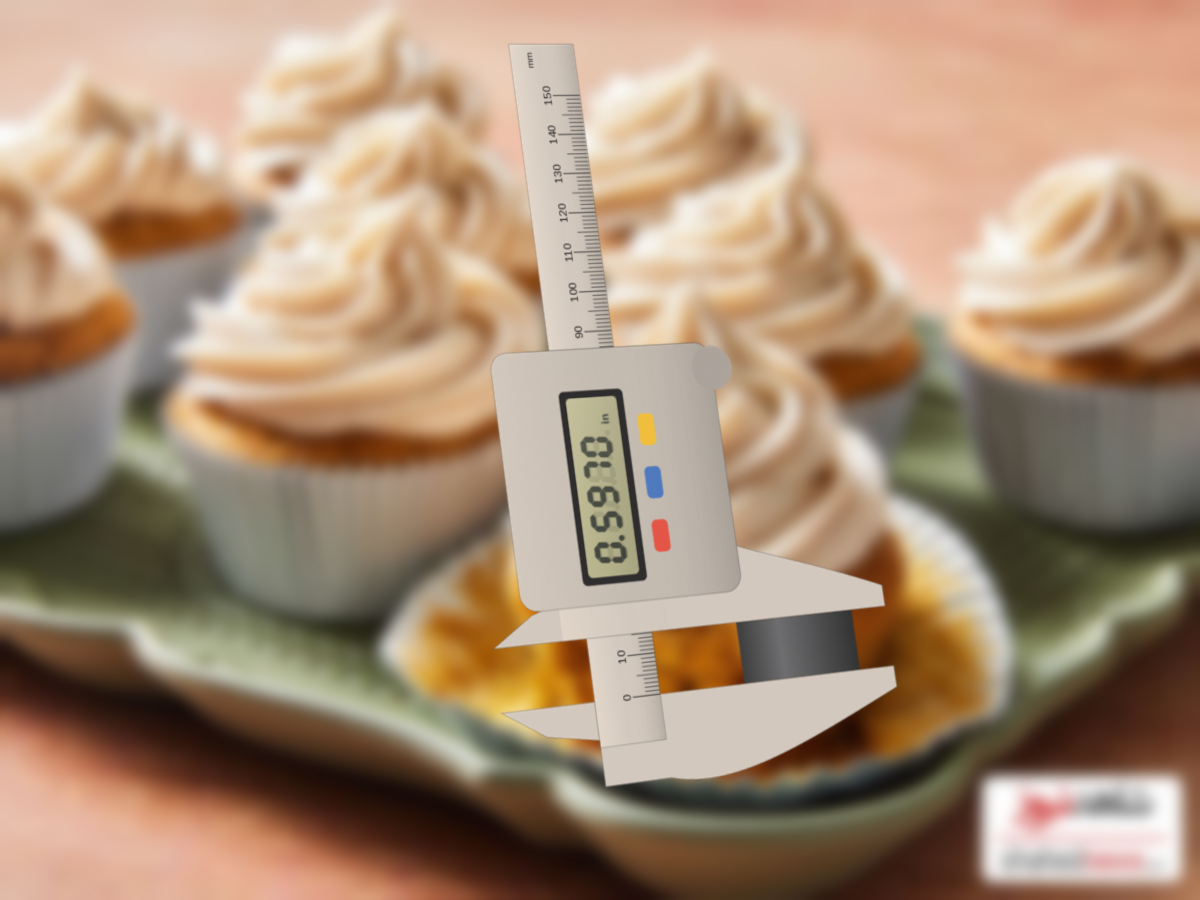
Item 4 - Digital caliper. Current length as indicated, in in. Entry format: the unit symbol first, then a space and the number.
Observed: in 0.5970
